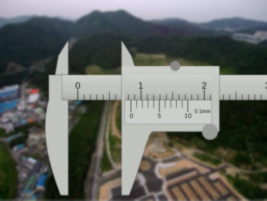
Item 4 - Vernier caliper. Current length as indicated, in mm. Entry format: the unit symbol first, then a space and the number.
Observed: mm 8.4
